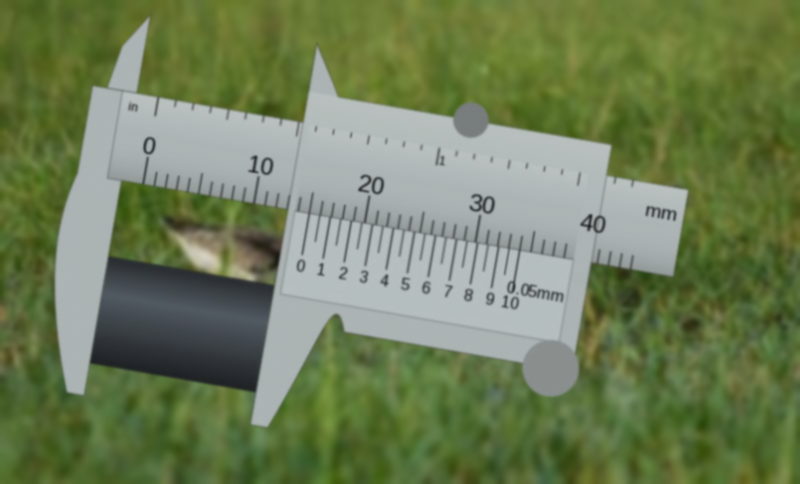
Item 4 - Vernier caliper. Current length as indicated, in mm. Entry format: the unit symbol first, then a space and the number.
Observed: mm 15.0
